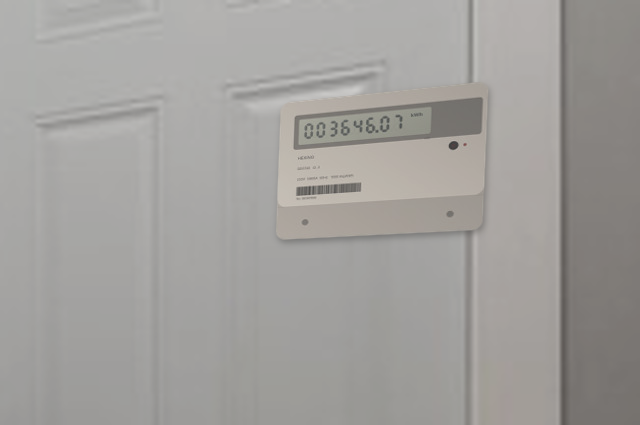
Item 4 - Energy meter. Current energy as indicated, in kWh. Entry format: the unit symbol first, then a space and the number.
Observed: kWh 3646.07
